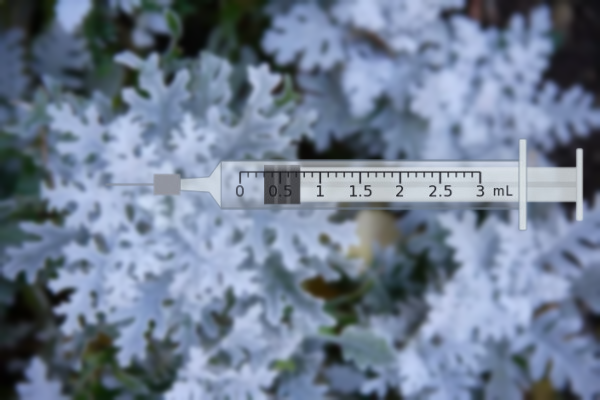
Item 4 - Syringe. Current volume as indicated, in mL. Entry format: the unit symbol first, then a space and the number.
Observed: mL 0.3
